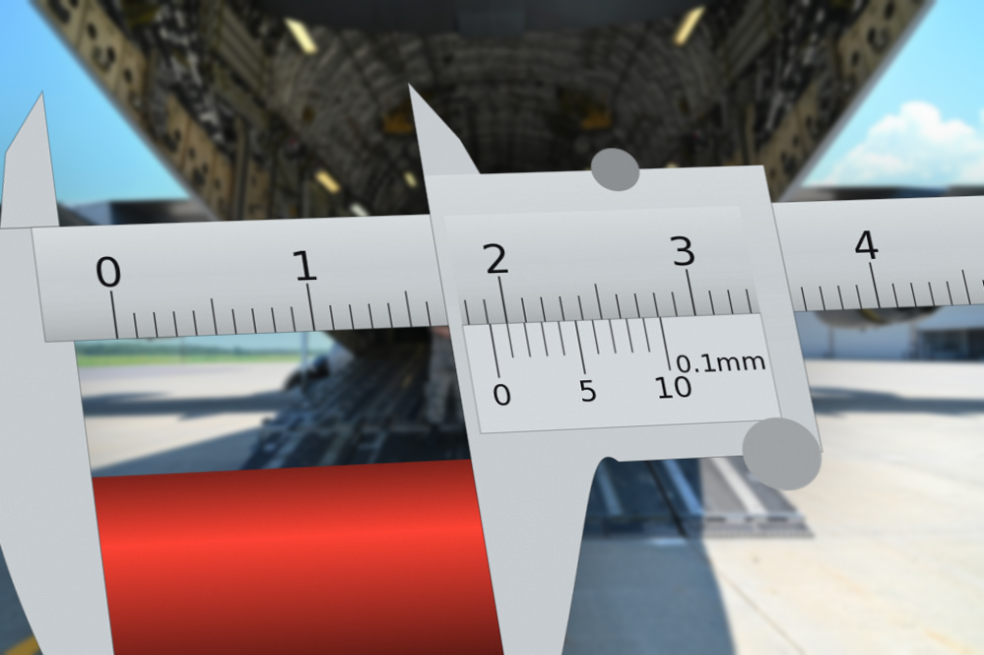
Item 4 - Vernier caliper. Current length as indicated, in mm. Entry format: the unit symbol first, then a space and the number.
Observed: mm 19.1
